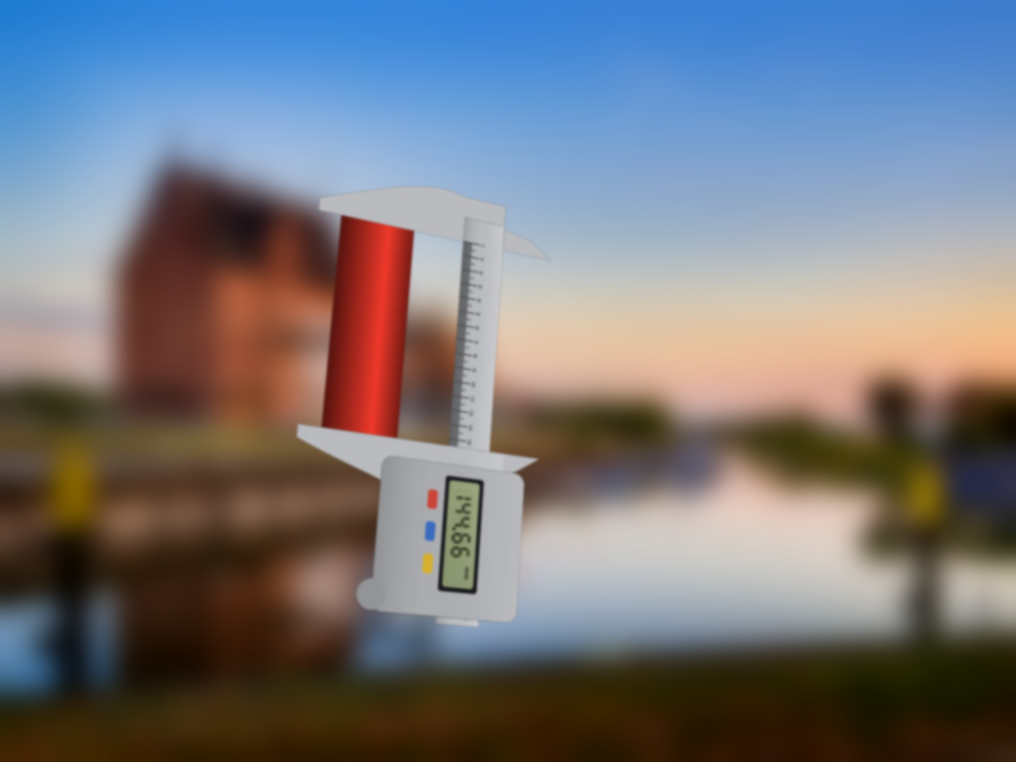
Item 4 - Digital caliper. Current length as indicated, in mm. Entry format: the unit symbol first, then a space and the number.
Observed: mm 144.66
